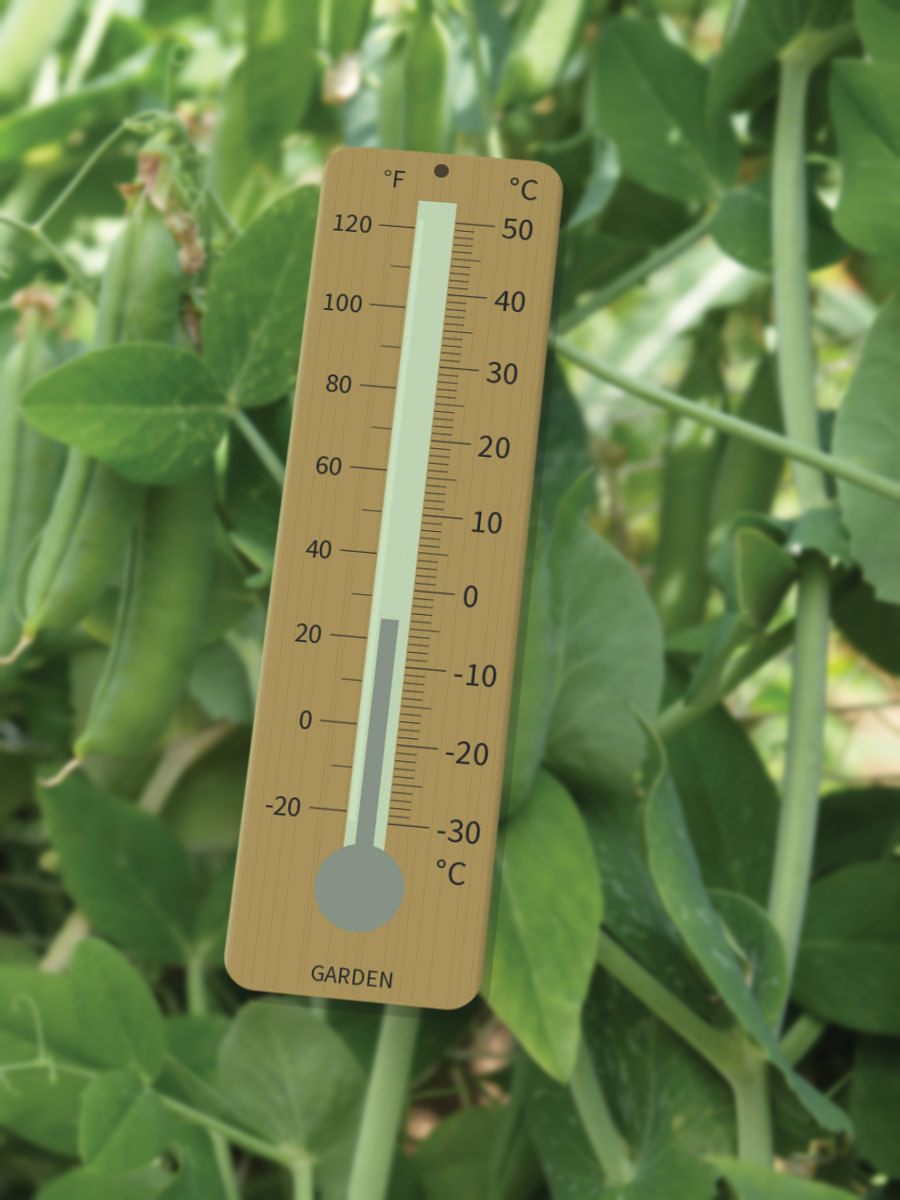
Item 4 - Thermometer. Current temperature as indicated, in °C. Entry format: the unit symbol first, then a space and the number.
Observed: °C -4
